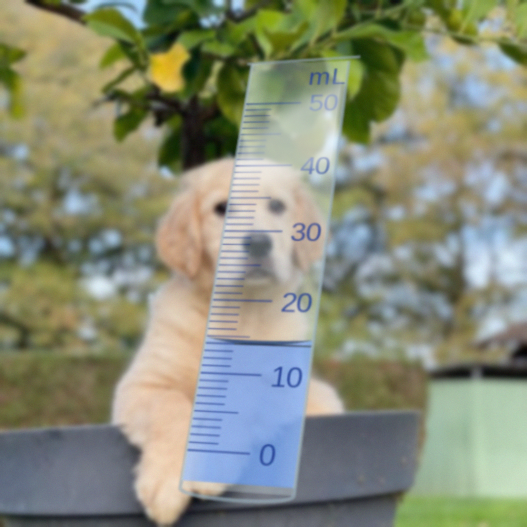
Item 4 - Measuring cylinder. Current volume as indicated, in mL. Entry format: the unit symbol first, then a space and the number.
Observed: mL 14
